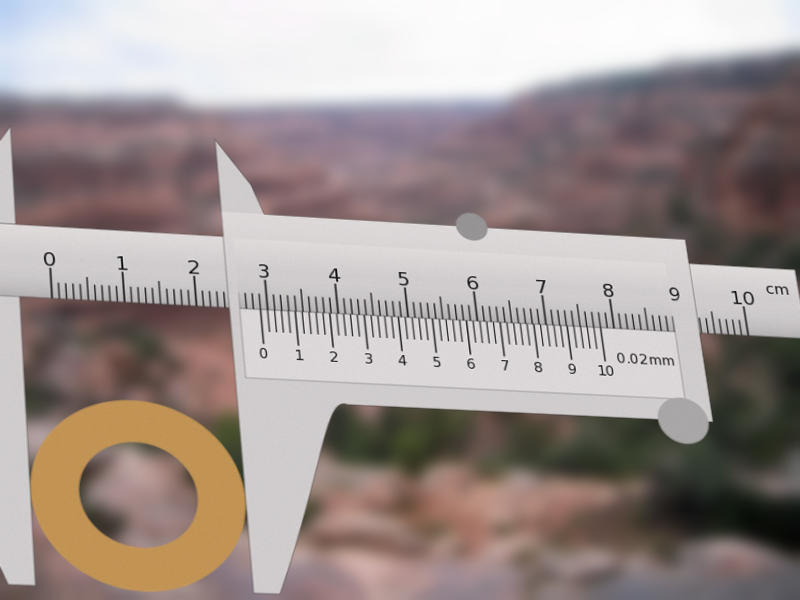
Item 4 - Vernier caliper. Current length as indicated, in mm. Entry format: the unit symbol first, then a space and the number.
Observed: mm 29.0
